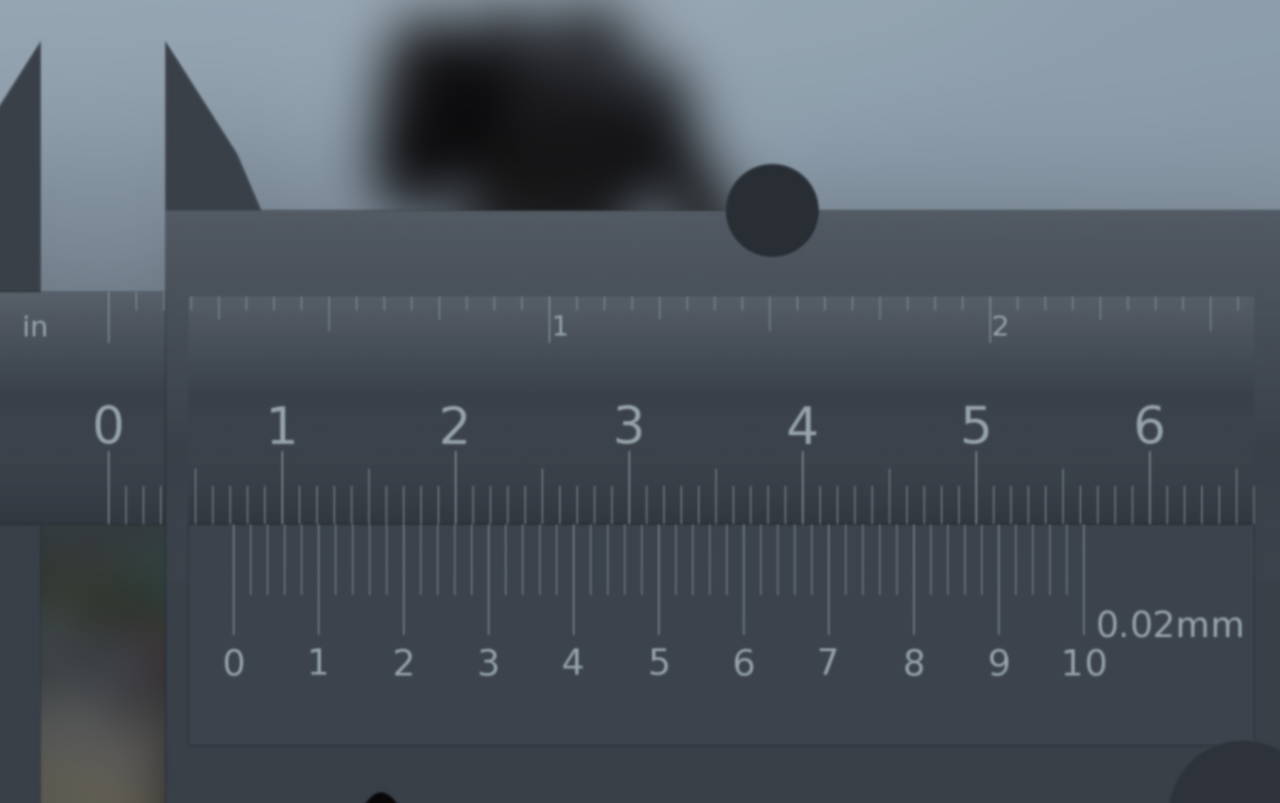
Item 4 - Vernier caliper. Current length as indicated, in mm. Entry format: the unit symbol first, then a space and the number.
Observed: mm 7.2
